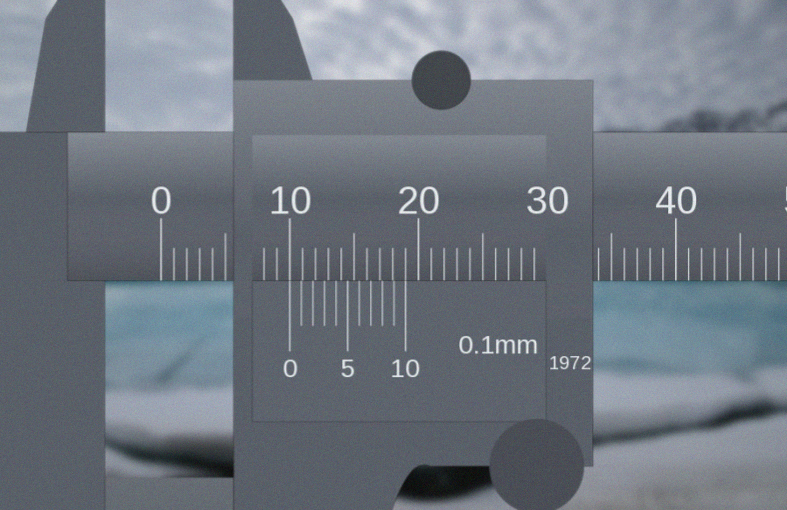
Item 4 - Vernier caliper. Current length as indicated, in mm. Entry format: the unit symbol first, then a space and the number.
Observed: mm 10.0
